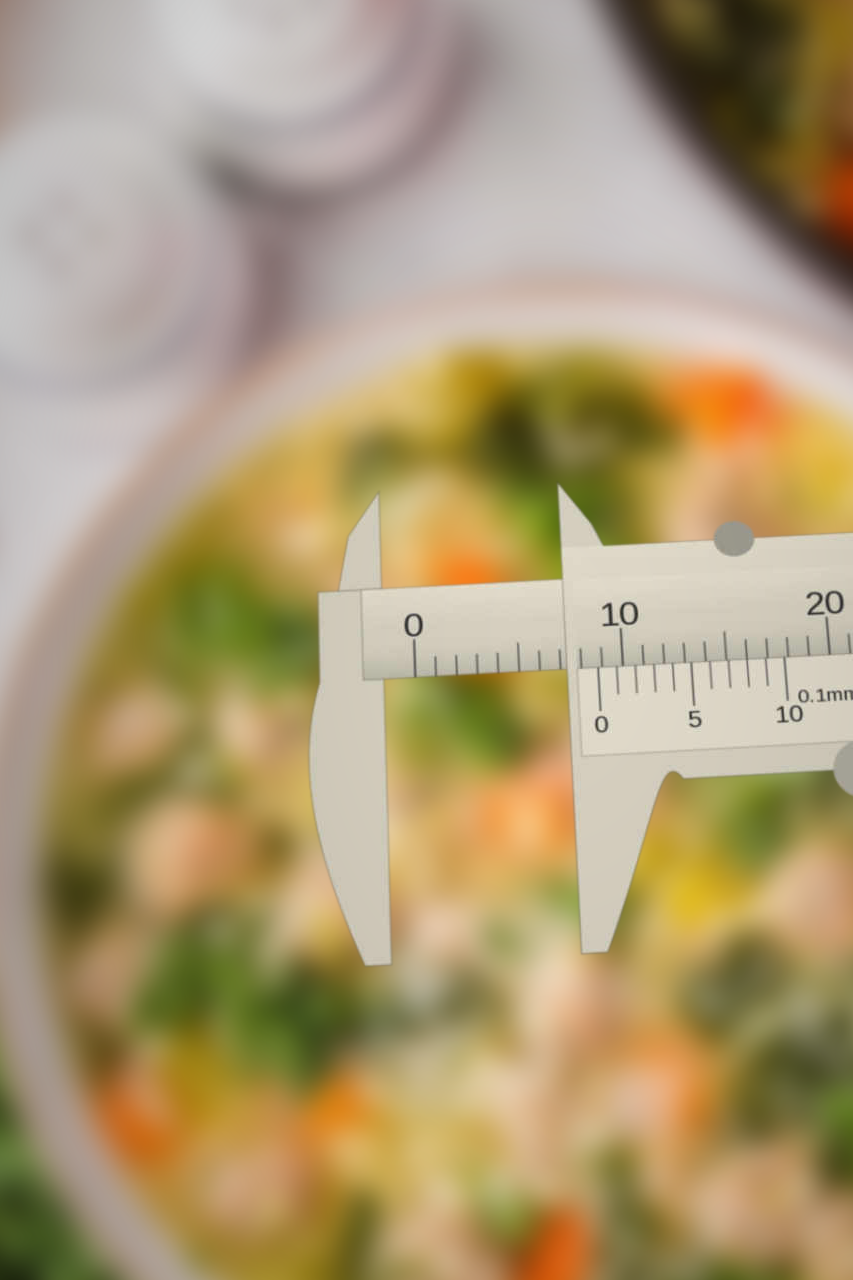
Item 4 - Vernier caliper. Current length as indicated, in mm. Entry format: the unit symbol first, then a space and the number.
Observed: mm 8.8
